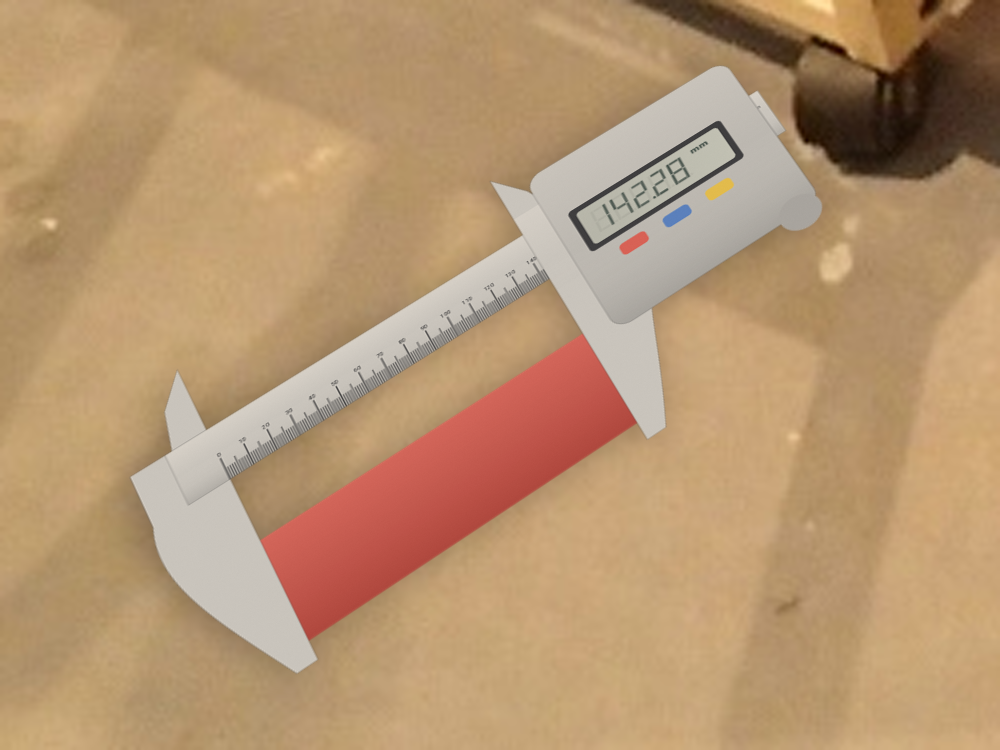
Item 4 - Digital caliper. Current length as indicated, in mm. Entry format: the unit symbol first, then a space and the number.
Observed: mm 142.28
